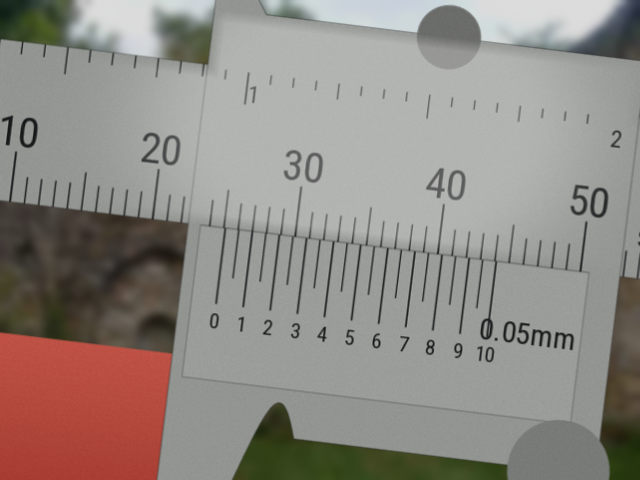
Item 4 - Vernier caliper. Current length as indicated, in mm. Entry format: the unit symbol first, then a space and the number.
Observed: mm 25.1
